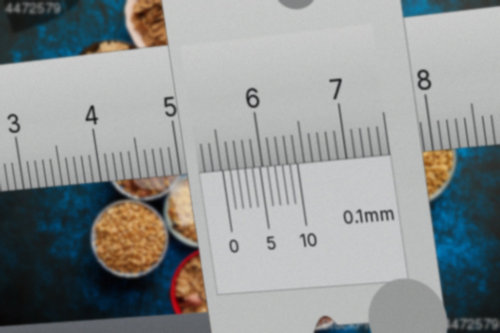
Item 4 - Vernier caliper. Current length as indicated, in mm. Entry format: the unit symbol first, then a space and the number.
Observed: mm 55.2
